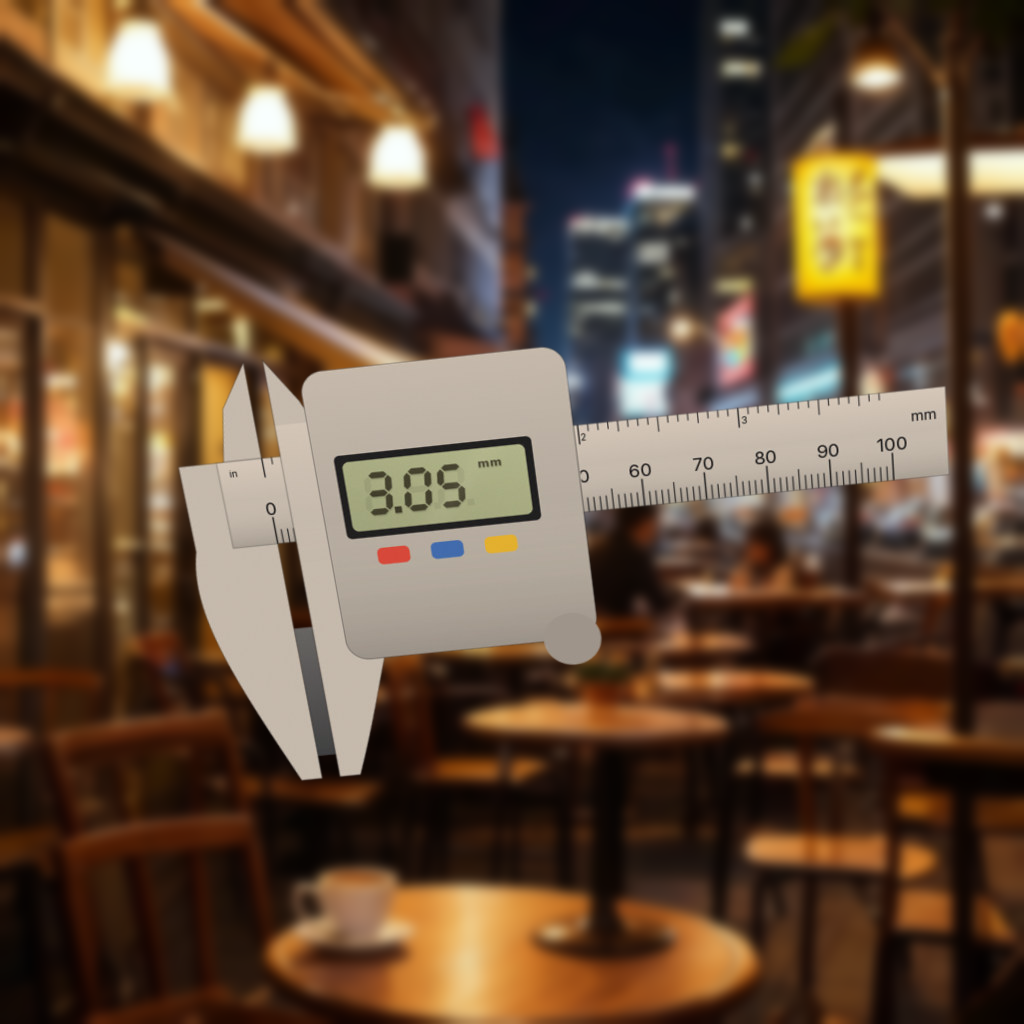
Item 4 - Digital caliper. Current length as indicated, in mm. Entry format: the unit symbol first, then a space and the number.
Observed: mm 3.05
